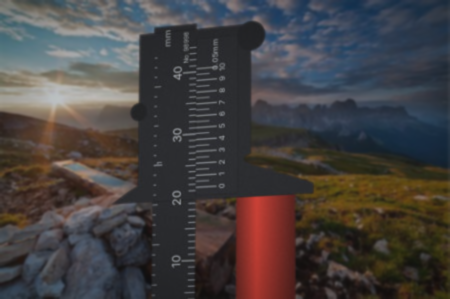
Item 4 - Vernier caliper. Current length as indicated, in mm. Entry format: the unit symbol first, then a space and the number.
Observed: mm 21.5
